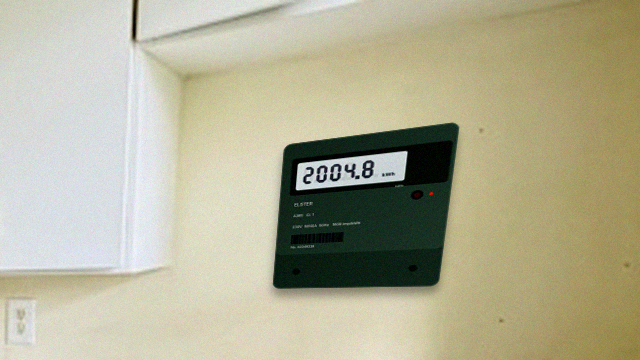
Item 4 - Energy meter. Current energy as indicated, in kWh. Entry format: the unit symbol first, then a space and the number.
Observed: kWh 2004.8
